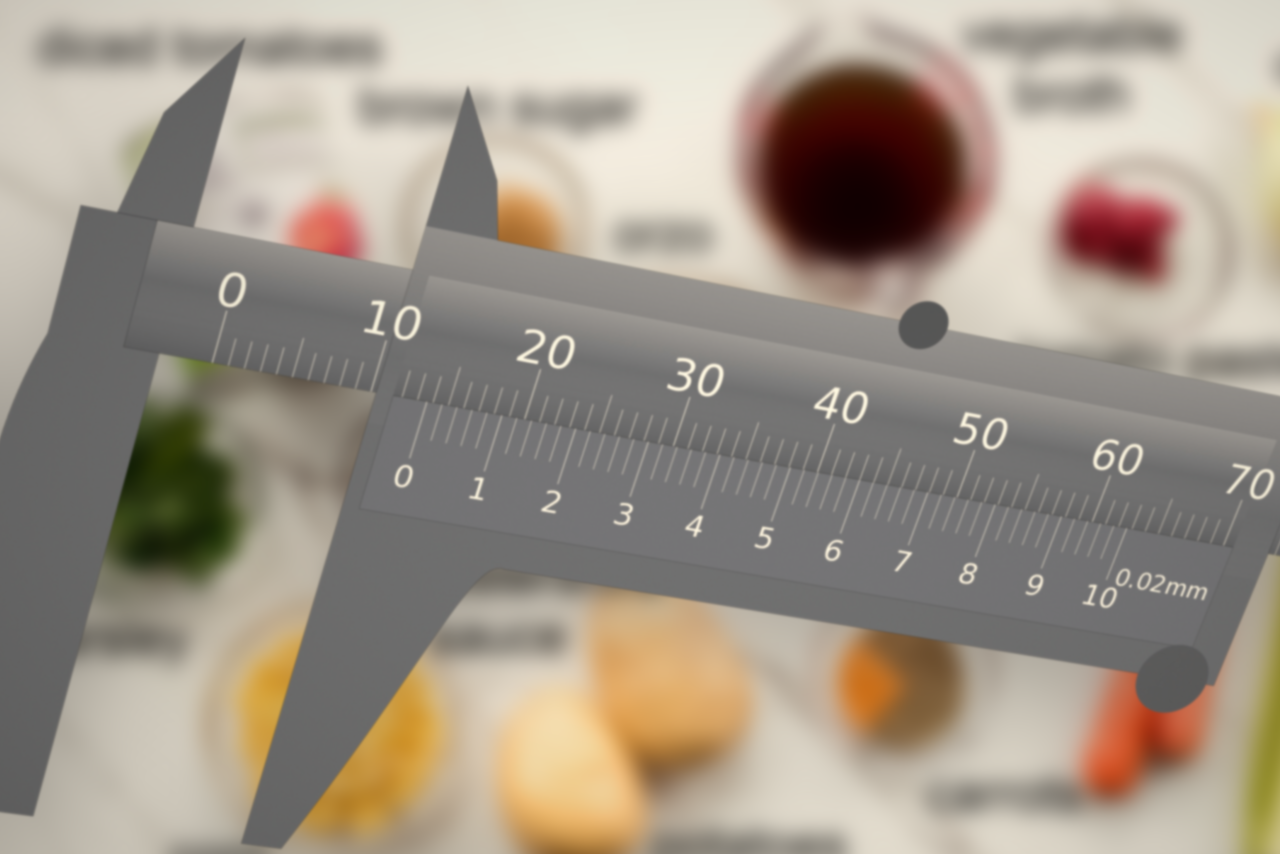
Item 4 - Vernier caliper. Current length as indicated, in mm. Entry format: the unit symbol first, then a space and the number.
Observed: mm 13.6
